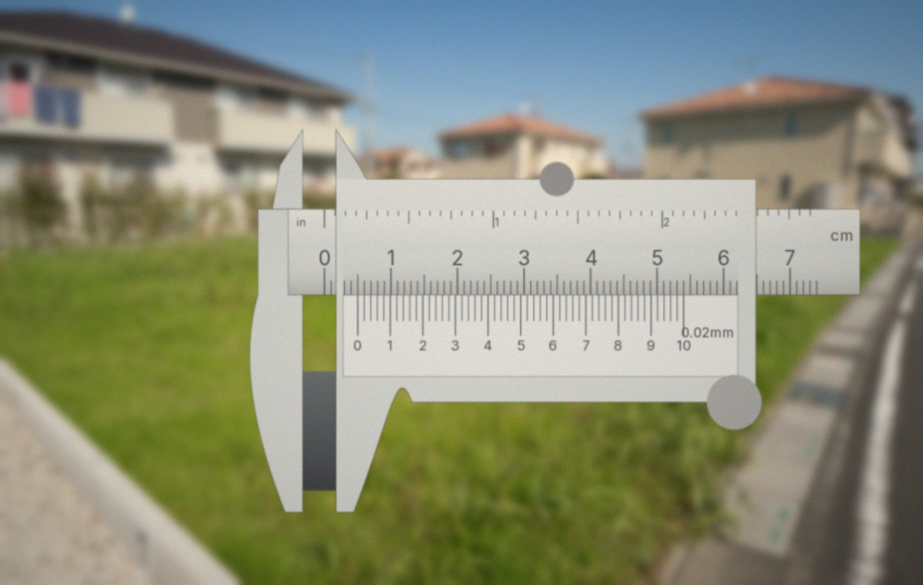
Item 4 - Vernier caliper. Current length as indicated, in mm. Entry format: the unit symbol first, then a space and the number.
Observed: mm 5.0
